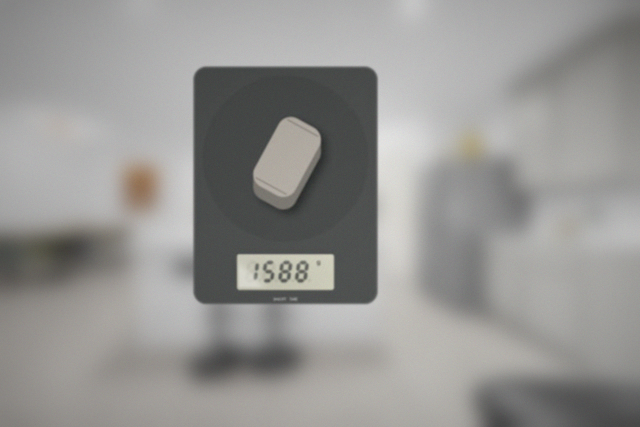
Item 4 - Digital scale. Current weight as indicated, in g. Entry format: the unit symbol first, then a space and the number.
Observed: g 1588
